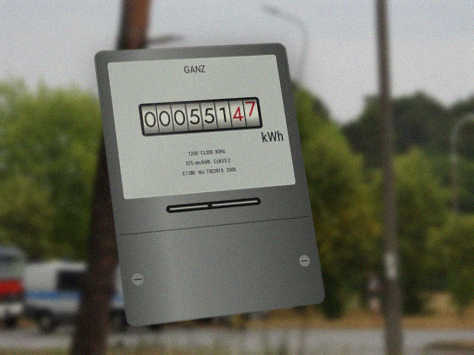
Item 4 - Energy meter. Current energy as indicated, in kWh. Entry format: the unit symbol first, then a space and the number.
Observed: kWh 551.47
